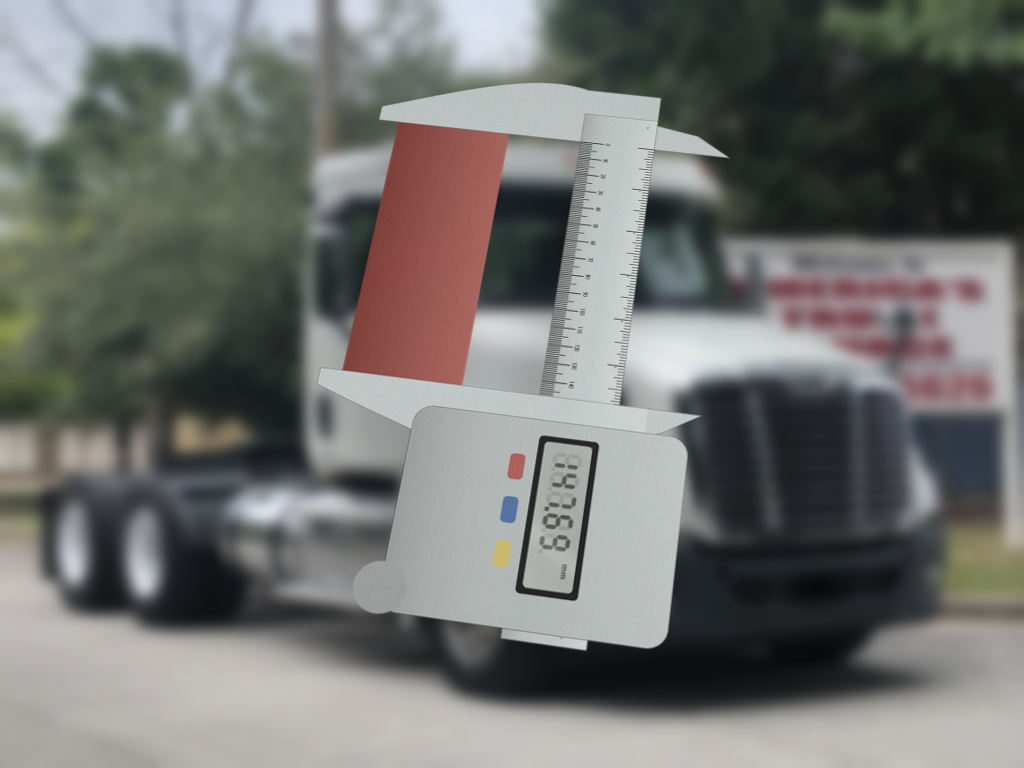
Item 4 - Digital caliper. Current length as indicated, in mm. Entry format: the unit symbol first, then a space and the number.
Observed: mm 147.69
